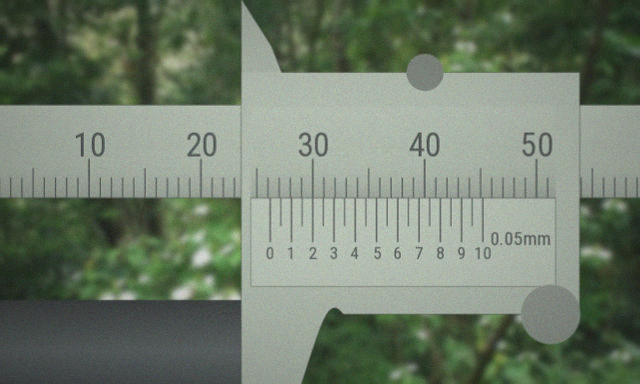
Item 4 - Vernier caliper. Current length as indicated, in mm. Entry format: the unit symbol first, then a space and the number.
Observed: mm 26.2
